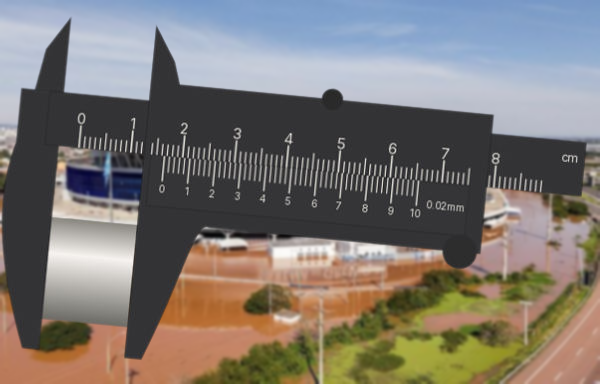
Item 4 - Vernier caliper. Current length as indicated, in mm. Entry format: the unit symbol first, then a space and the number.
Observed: mm 16.5
